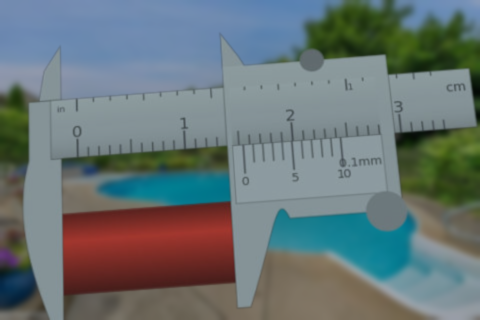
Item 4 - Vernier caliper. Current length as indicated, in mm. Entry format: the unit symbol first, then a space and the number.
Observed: mm 15.4
